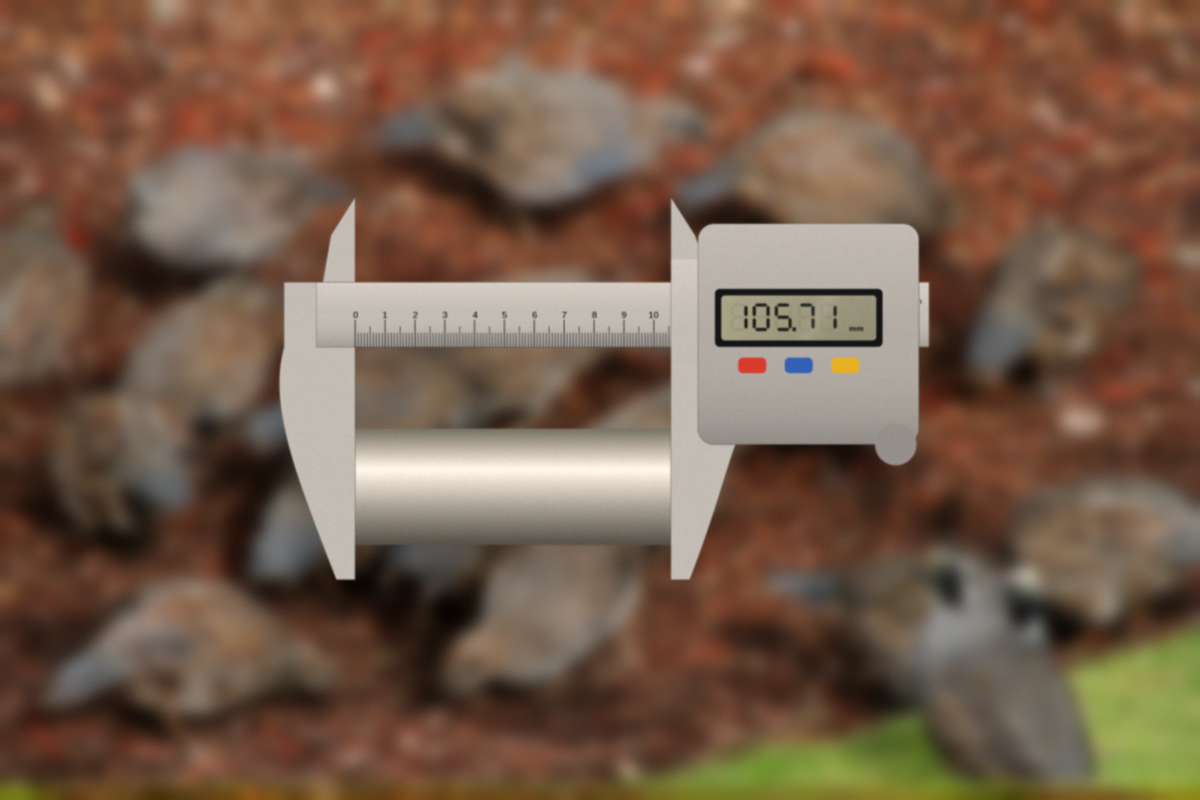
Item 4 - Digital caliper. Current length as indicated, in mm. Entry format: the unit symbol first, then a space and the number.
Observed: mm 105.71
